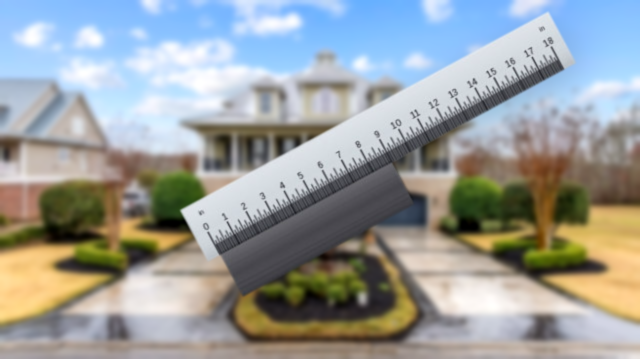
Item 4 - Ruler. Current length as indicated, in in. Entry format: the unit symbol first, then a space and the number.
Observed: in 9
